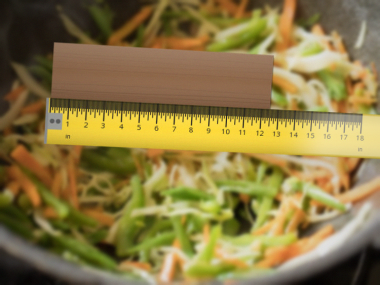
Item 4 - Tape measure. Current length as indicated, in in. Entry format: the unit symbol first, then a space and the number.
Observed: in 12.5
